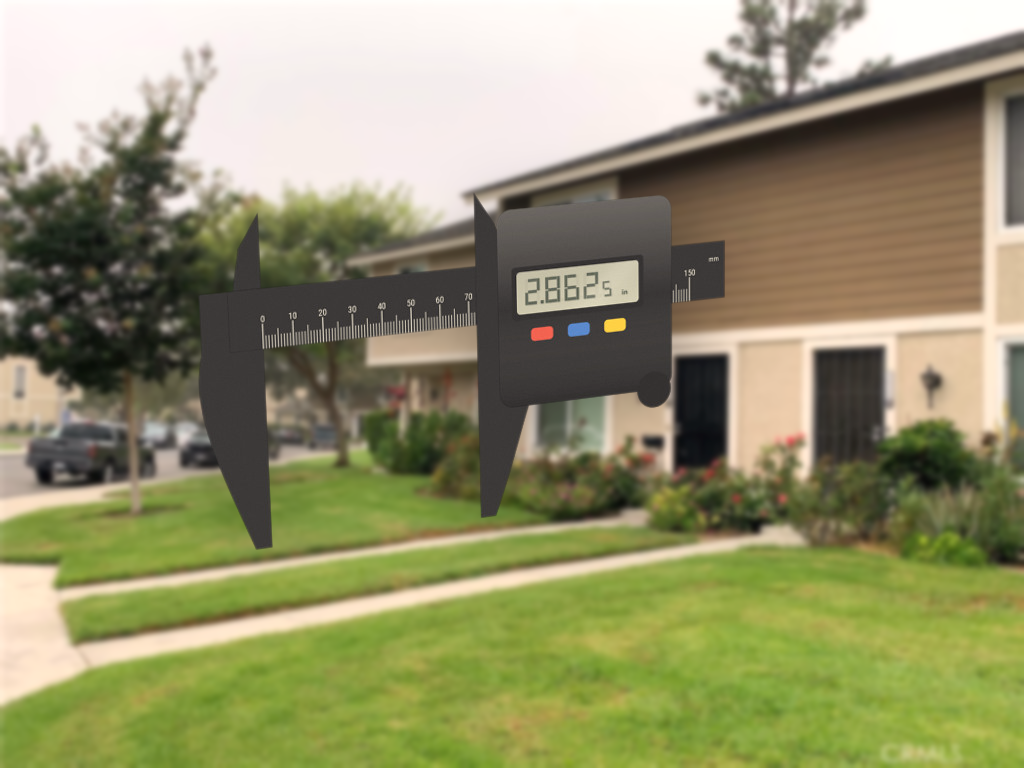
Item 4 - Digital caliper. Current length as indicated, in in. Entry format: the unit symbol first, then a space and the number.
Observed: in 2.8625
